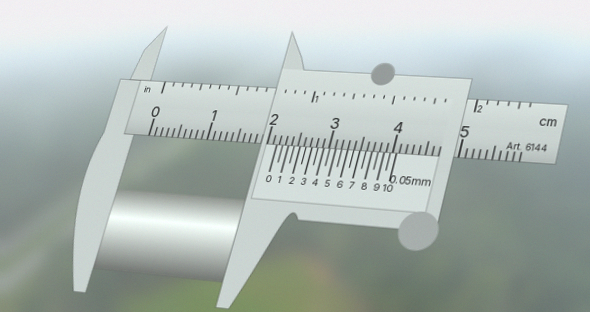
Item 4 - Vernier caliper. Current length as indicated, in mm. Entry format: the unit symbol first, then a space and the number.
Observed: mm 21.6
